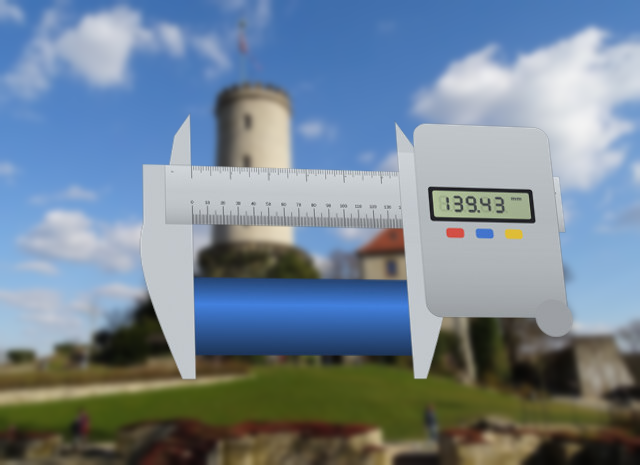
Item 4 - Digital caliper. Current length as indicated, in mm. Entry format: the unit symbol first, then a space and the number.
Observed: mm 139.43
